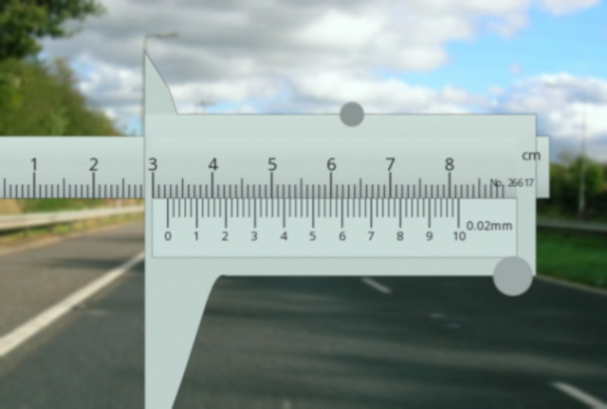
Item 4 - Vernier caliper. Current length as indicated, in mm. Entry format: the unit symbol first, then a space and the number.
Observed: mm 32.5
